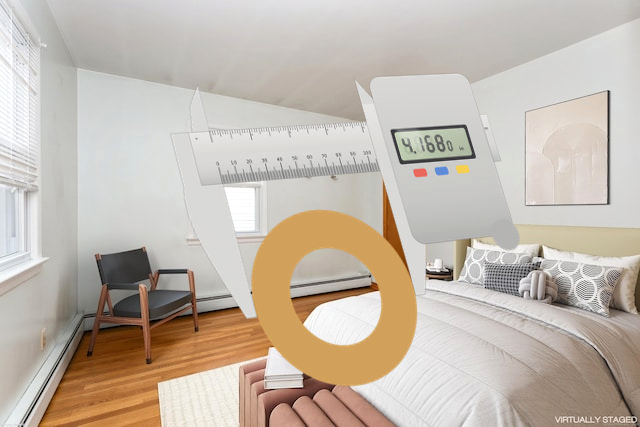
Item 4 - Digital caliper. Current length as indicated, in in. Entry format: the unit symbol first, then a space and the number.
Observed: in 4.1680
